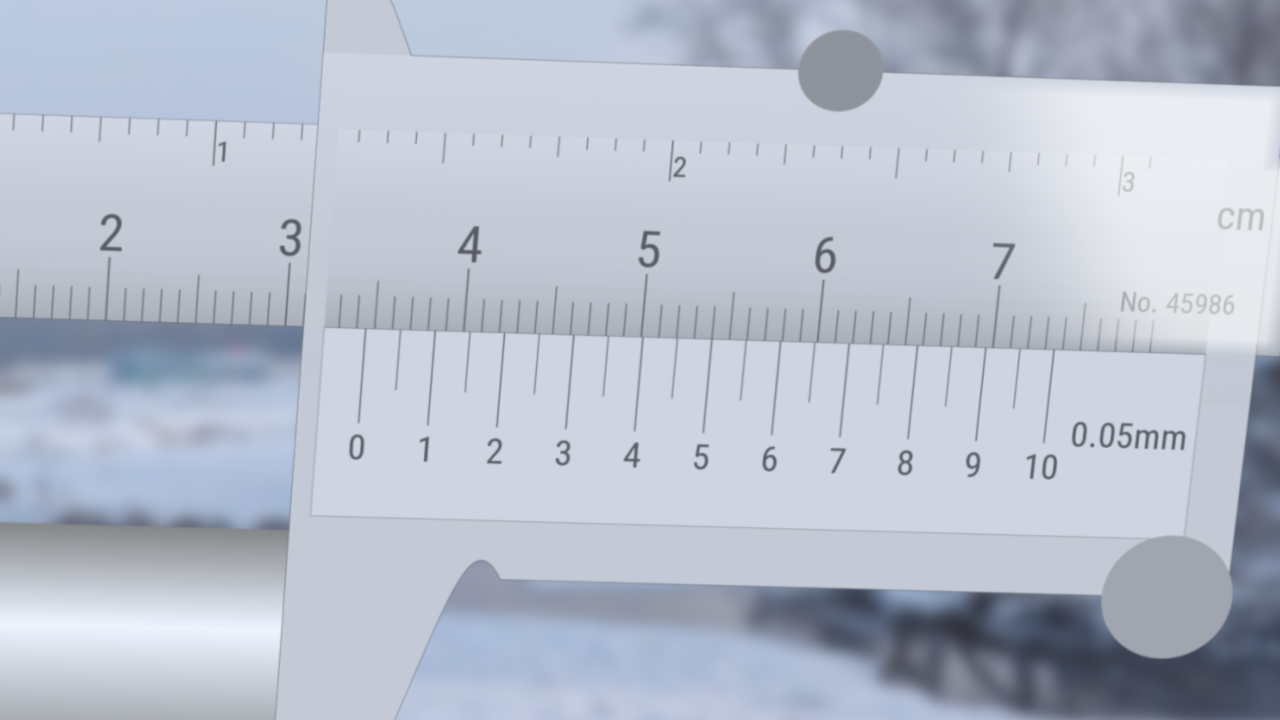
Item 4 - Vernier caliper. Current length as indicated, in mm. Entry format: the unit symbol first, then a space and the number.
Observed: mm 34.5
